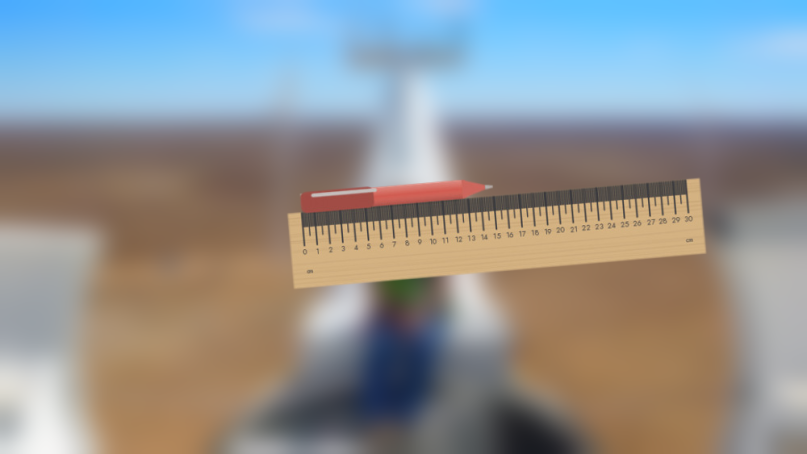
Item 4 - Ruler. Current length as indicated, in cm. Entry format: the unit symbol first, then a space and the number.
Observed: cm 15
